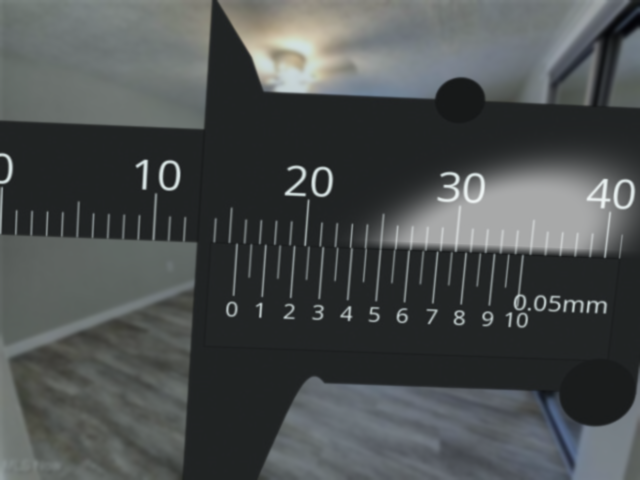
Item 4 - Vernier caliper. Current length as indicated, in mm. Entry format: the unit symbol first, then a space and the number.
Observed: mm 15.5
